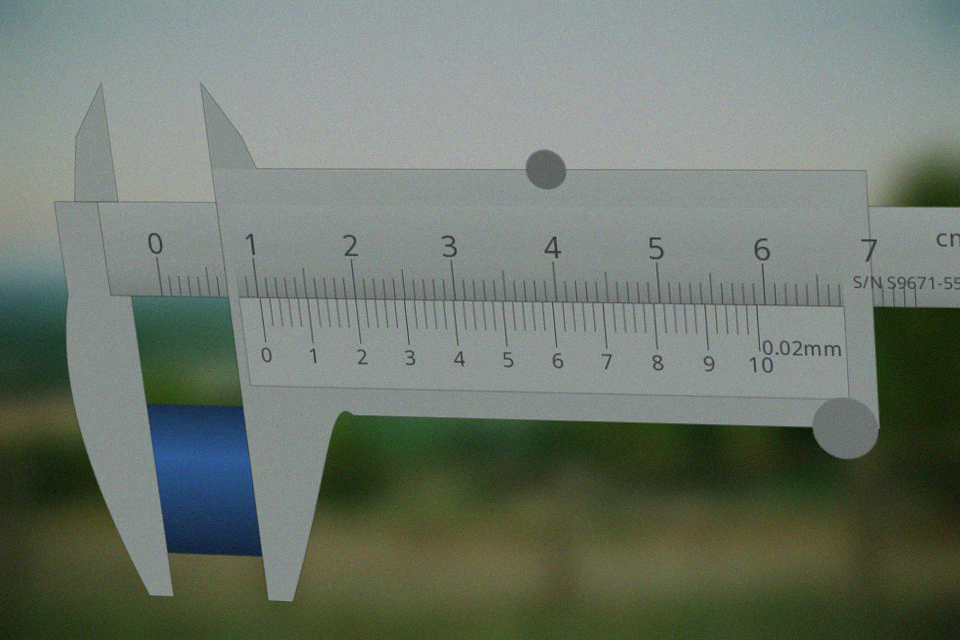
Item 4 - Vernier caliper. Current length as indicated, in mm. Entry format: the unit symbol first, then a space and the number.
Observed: mm 10.2
